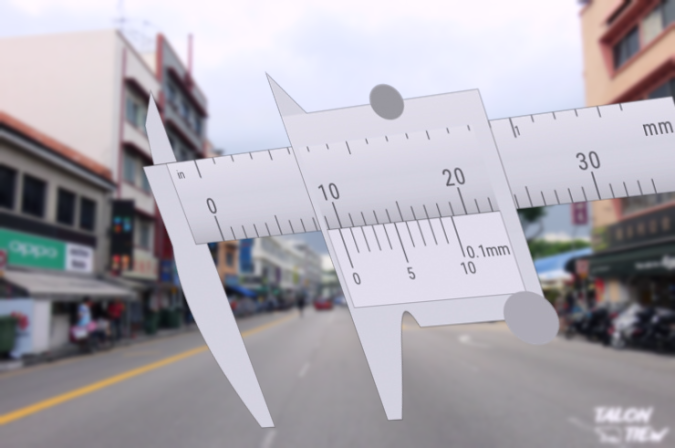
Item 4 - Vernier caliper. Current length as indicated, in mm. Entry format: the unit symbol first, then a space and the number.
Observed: mm 9.8
